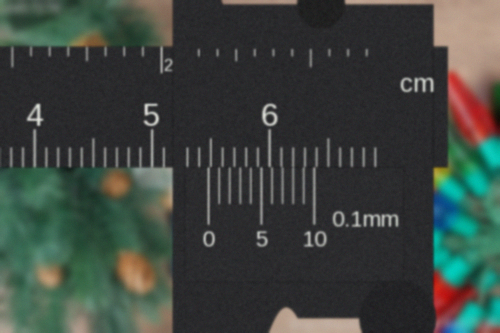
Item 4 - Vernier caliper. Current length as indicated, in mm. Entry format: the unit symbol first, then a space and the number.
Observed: mm 54.8
